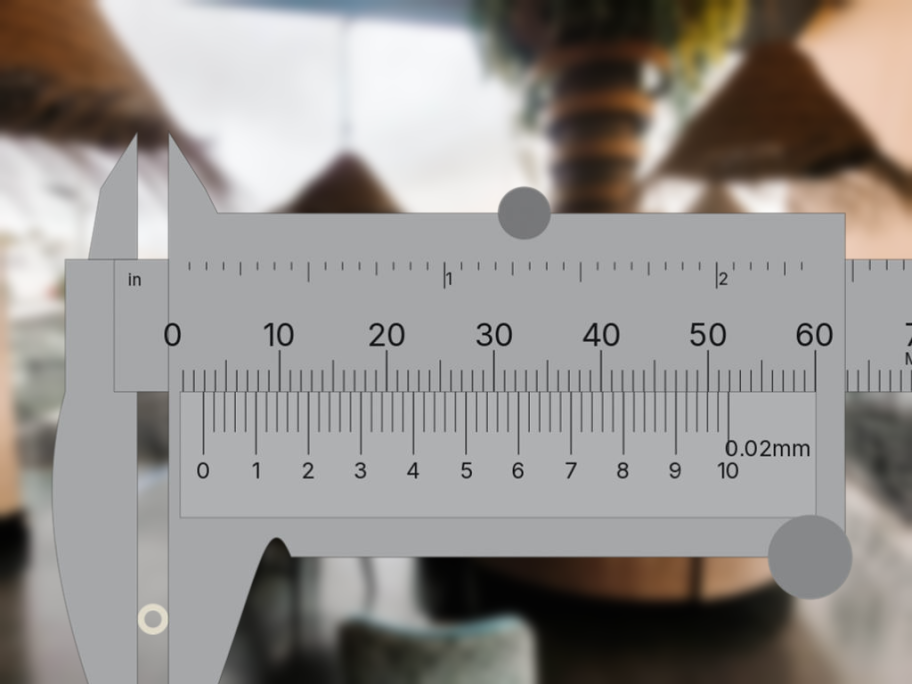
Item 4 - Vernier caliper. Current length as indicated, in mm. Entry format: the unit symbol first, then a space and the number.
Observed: mm 2.9
